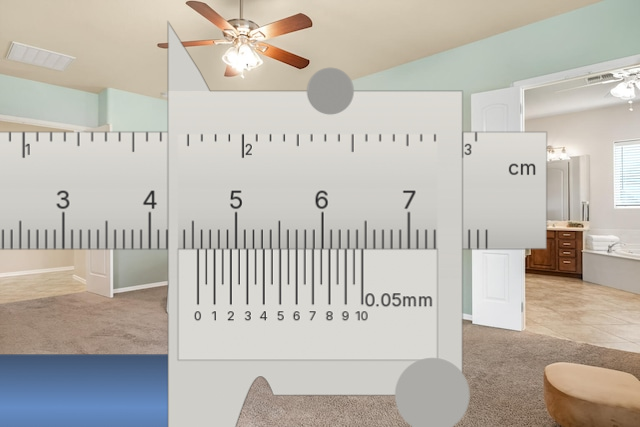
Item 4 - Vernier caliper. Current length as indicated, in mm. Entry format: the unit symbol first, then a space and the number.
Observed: mm 45.6
